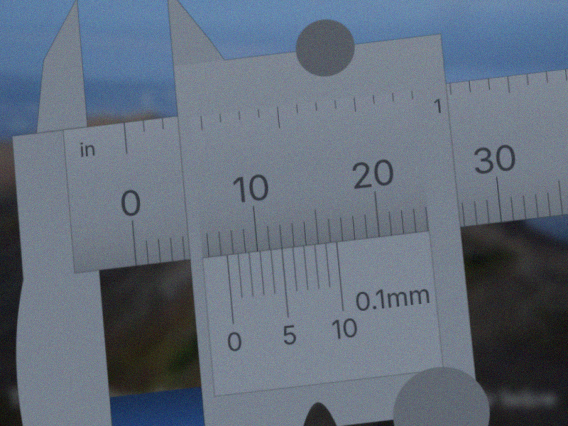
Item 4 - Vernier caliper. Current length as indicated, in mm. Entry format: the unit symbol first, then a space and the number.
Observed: mm 7.5
